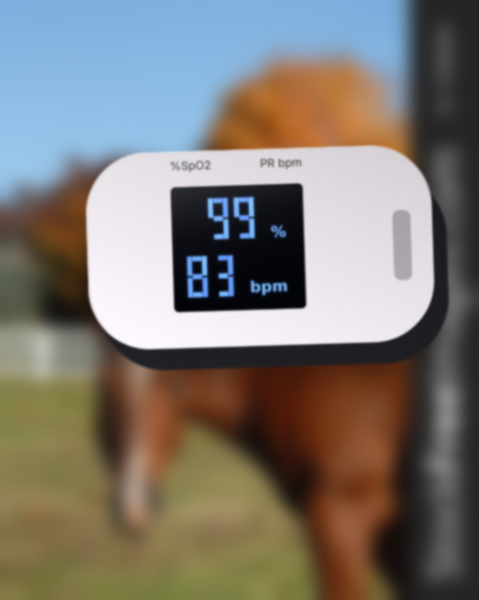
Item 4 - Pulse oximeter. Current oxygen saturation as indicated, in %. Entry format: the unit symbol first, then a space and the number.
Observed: % 99
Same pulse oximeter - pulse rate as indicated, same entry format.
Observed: bpm 83
